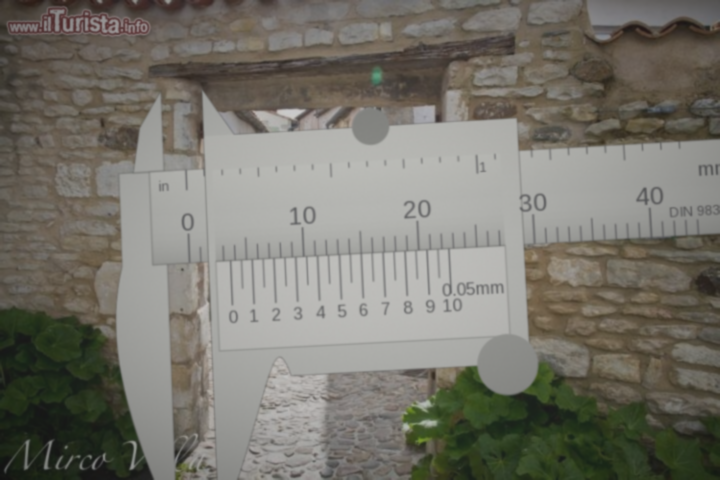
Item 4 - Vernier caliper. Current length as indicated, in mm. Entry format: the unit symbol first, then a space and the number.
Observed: mm 3.6
